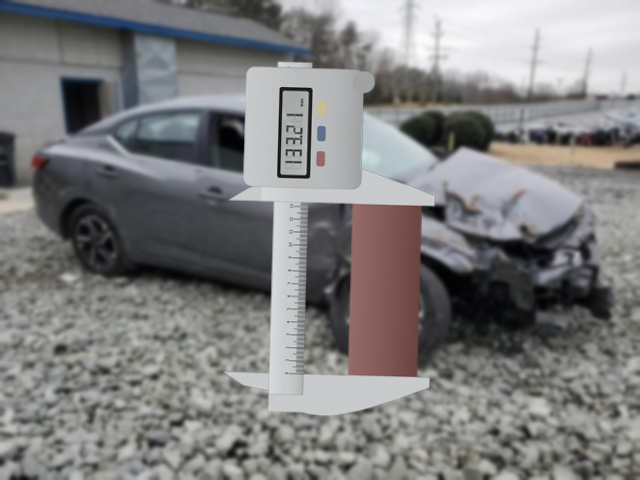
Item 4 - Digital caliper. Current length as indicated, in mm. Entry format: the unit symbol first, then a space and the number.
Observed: mm 133.21
